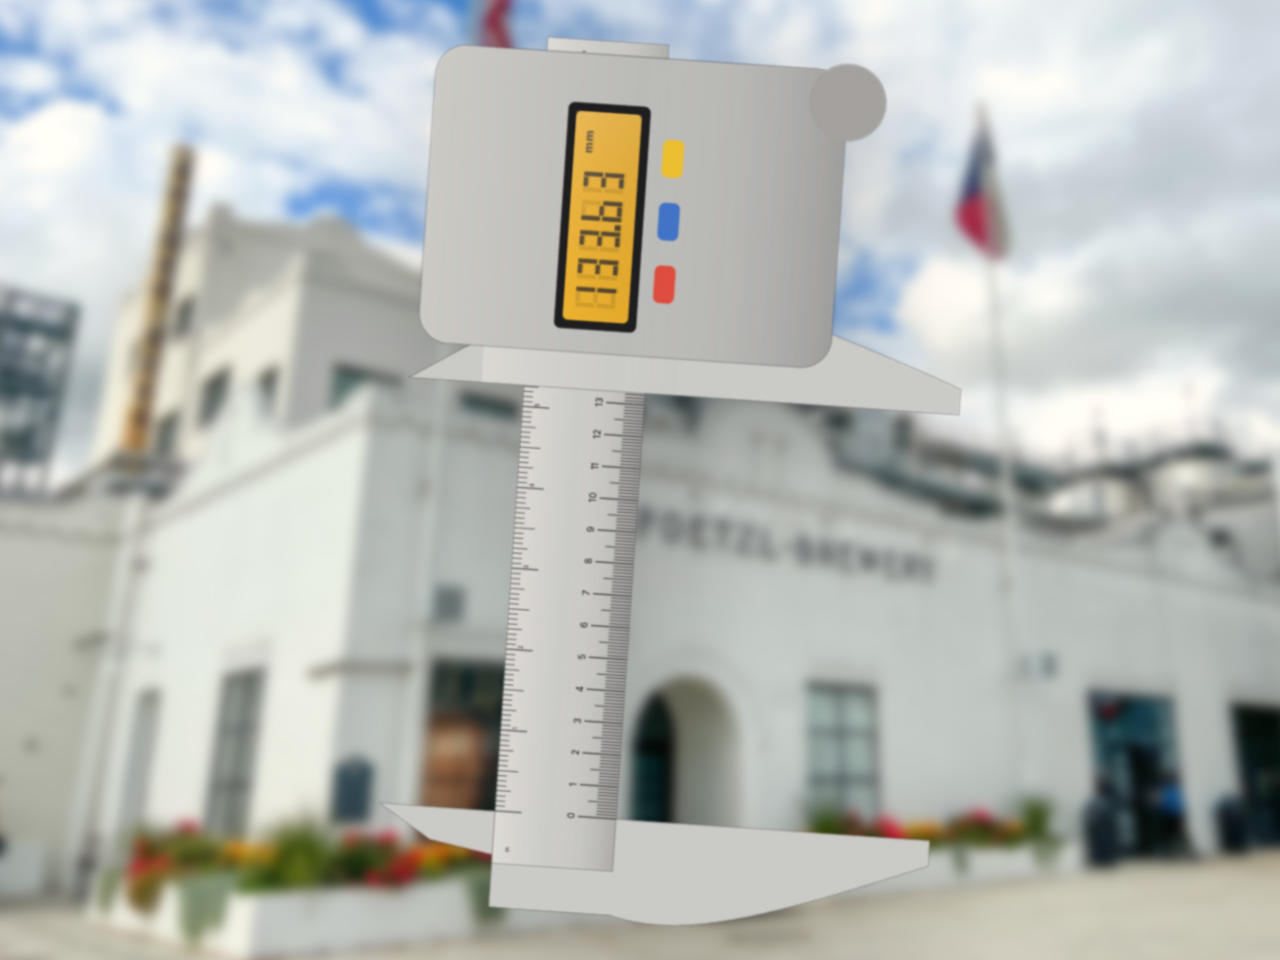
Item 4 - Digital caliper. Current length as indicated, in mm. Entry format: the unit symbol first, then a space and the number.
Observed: mm 133.63
